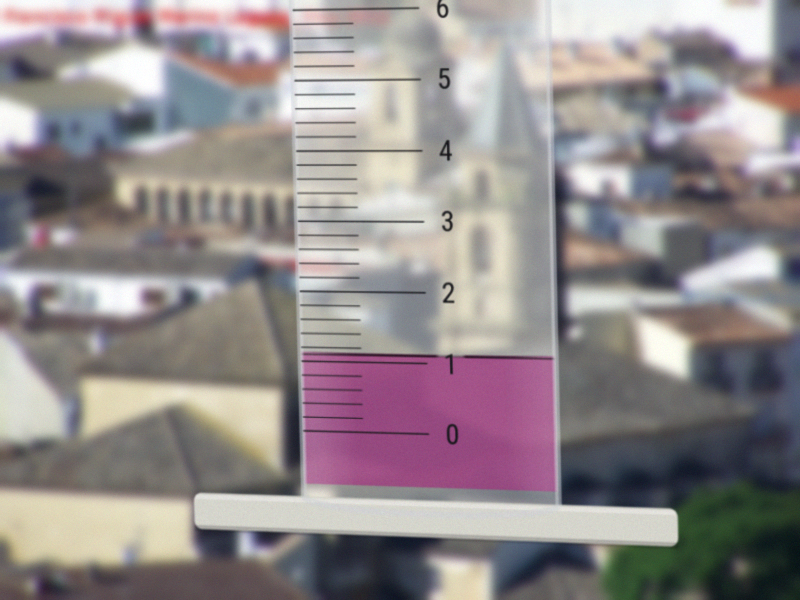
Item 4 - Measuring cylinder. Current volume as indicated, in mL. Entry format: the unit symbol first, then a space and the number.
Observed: mL 1.1
